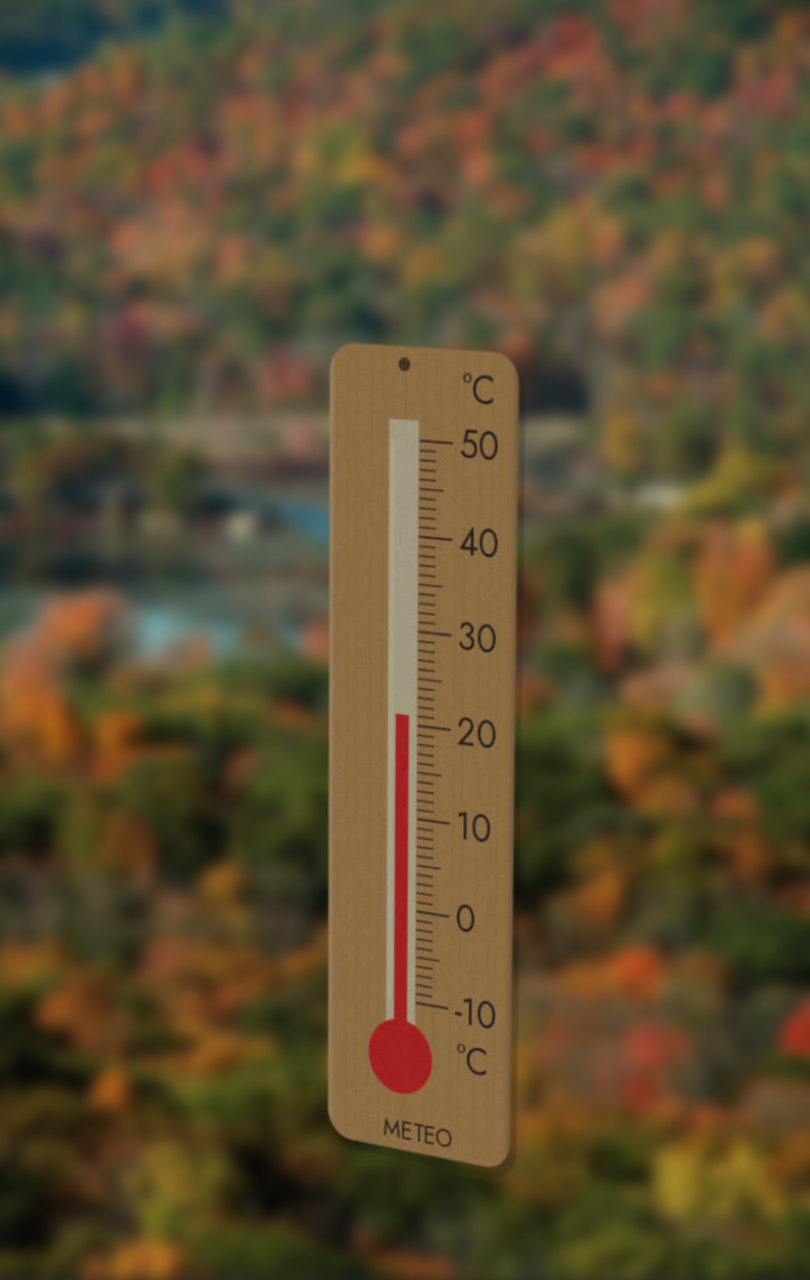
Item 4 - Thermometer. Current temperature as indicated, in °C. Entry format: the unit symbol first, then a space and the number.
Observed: °C 21
